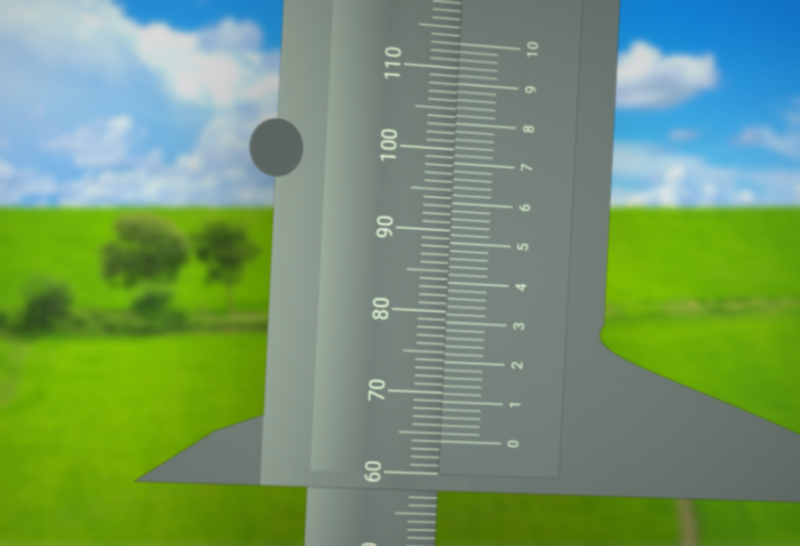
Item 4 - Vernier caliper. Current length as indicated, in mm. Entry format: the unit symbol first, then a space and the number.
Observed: mm 64.0
